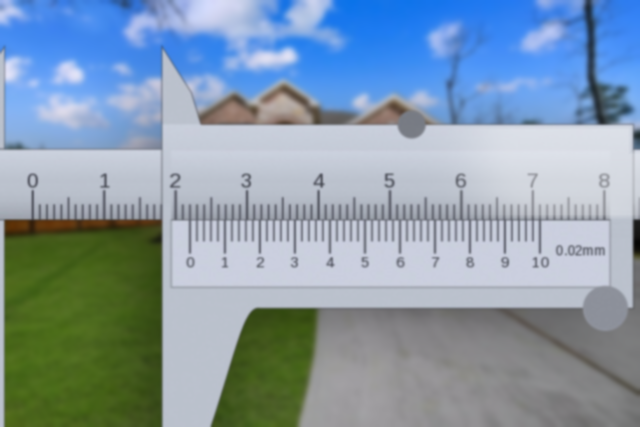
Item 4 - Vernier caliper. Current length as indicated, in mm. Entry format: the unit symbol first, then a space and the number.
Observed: mm 22.0
